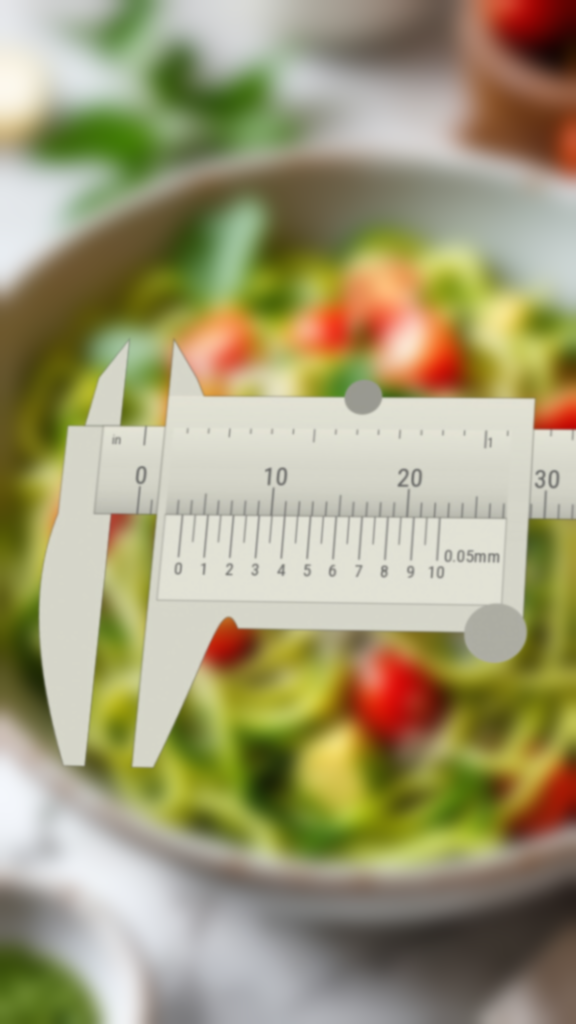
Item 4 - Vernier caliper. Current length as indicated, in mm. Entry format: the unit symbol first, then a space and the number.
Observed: mm 3.4
